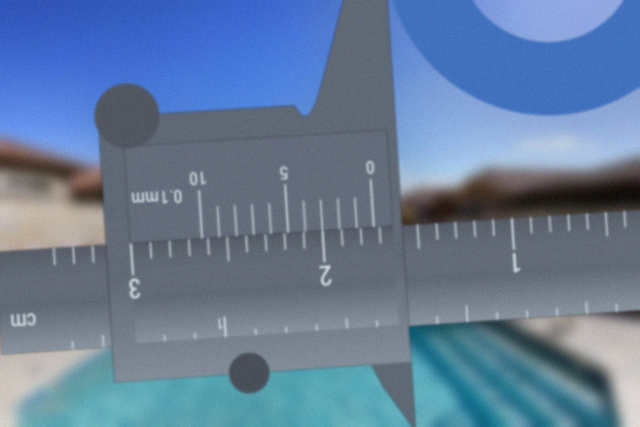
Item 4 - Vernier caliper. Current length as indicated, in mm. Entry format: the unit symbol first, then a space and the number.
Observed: mm 17.3
